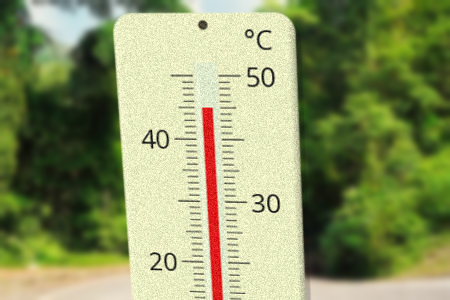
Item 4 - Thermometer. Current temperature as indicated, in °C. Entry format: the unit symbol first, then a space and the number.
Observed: °C 45
